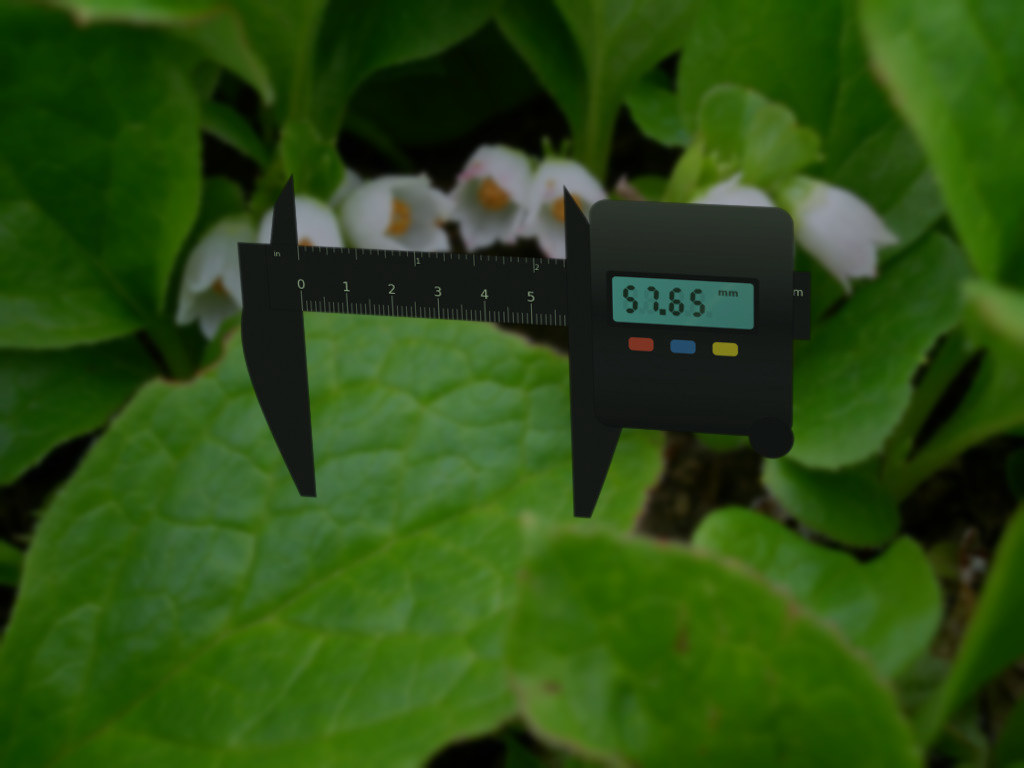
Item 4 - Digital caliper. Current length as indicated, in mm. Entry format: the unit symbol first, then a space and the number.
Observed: mm 57.65
